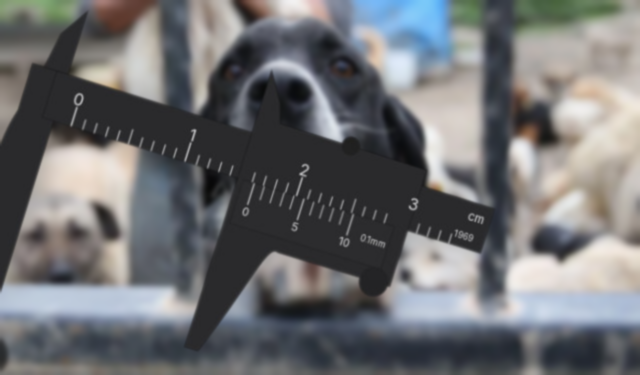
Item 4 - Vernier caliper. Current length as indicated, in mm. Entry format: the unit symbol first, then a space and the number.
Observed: mm 16.2
